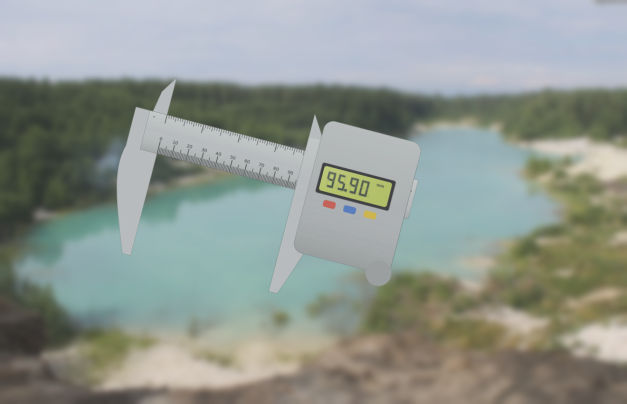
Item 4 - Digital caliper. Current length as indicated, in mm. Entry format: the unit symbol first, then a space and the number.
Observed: mm 95.90
